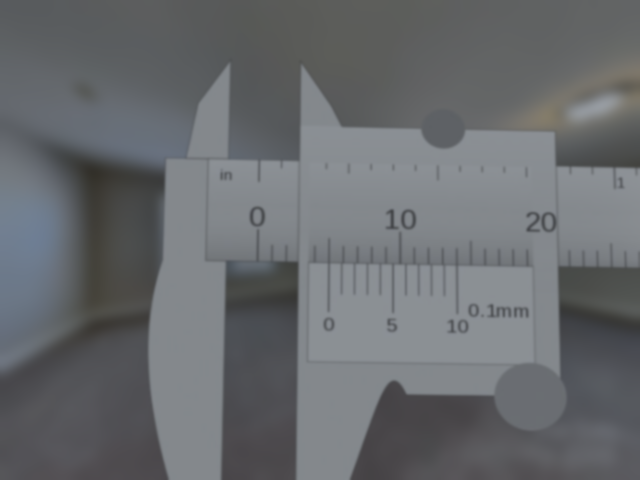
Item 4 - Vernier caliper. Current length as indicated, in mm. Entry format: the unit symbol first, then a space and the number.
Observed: mm 5.0
